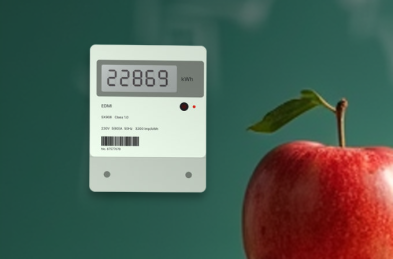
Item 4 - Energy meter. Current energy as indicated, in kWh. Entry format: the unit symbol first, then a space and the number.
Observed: kWh 22869
